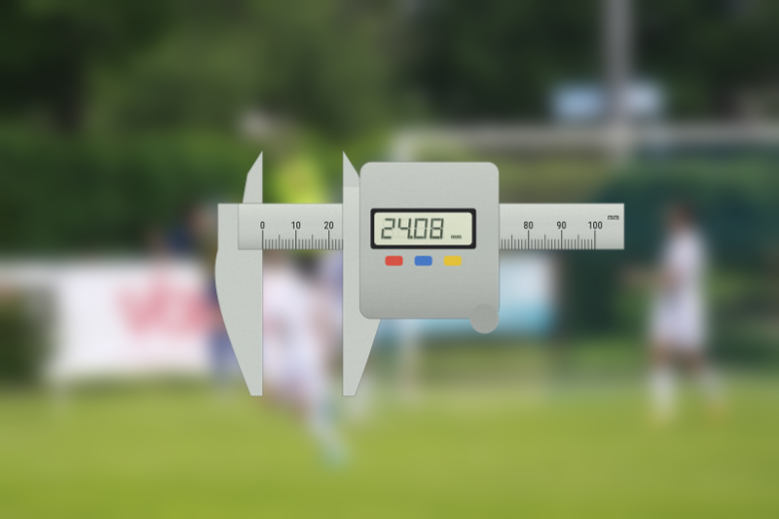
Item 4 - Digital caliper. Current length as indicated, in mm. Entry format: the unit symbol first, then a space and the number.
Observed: mm 24.08
